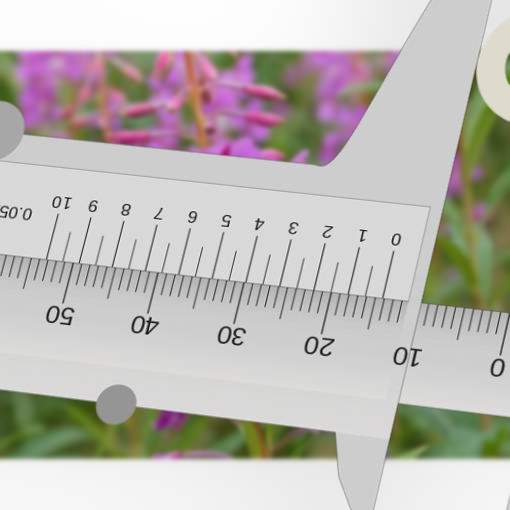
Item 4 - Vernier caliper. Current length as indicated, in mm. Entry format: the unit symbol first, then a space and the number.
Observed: mm 14.2
